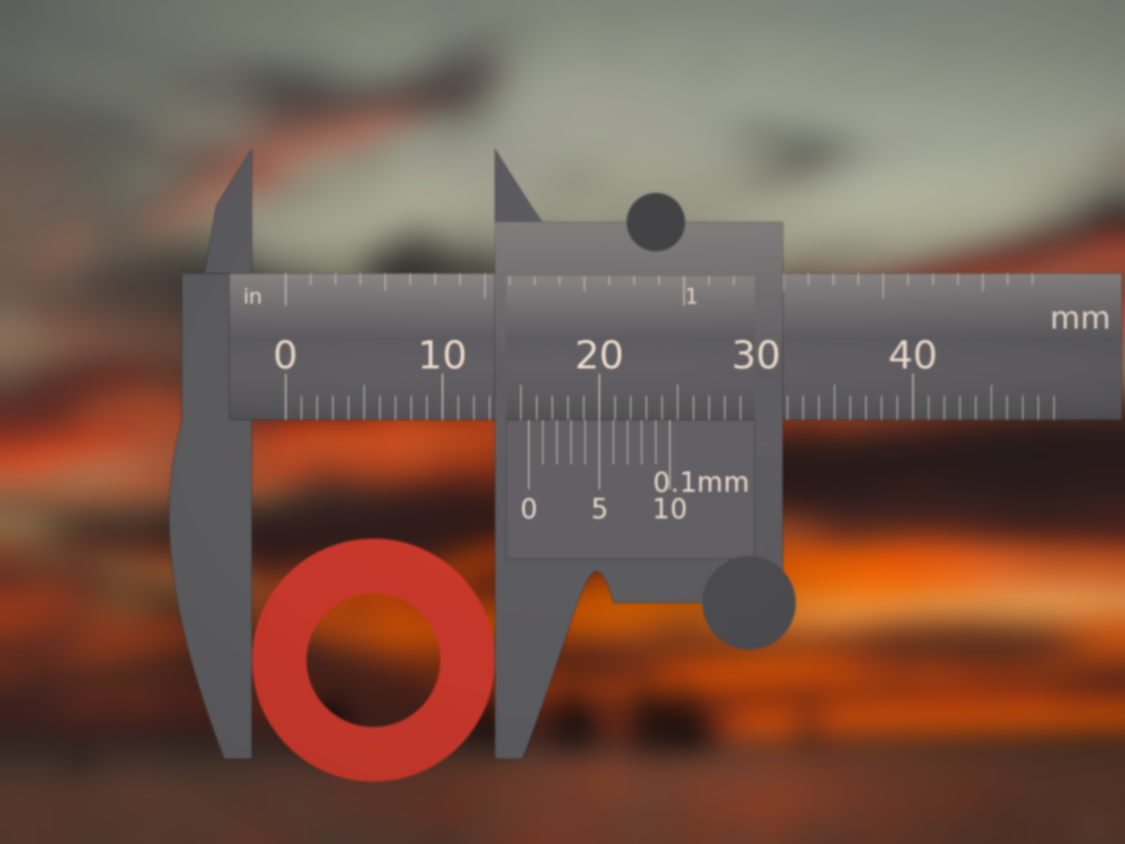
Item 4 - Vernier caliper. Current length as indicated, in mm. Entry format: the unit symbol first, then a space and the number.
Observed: mm 15.5
